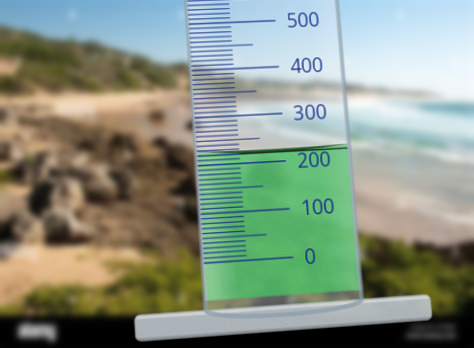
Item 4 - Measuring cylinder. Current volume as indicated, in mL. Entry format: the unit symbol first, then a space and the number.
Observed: mL 220
